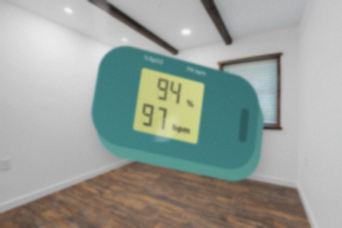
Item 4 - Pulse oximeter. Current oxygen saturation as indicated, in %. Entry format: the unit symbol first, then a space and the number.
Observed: % 94
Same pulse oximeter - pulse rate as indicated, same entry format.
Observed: bpm 97
